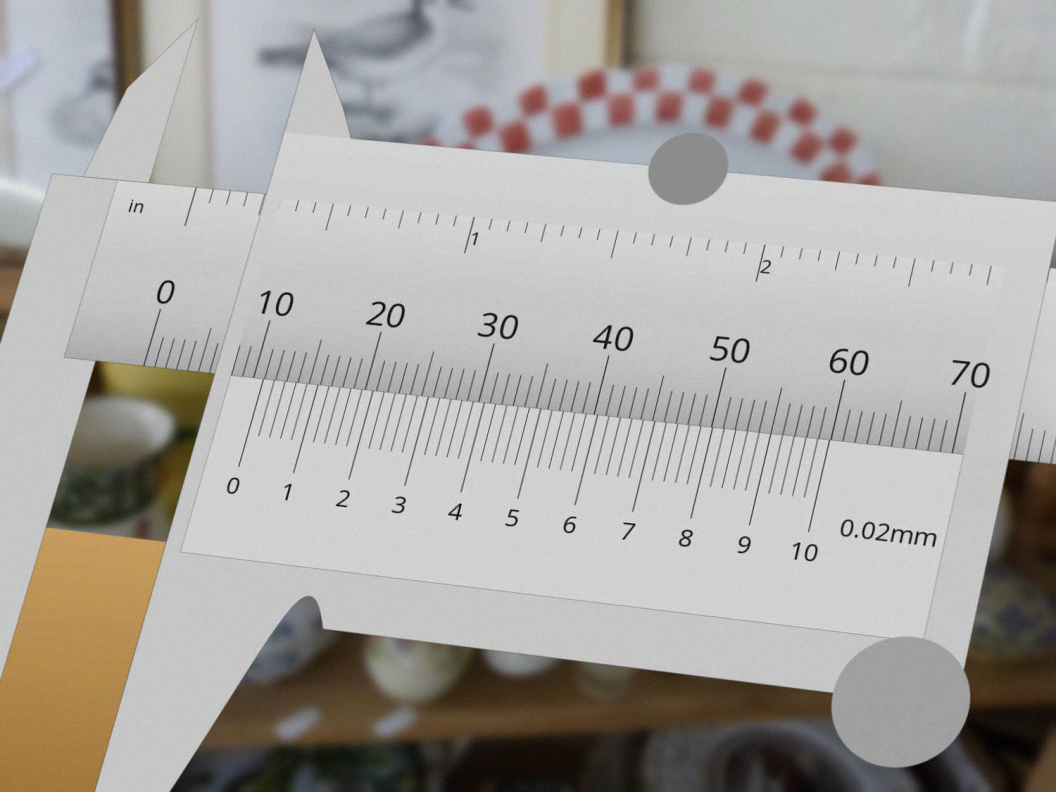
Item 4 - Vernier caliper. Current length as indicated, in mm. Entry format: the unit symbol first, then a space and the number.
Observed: mm 10.9
